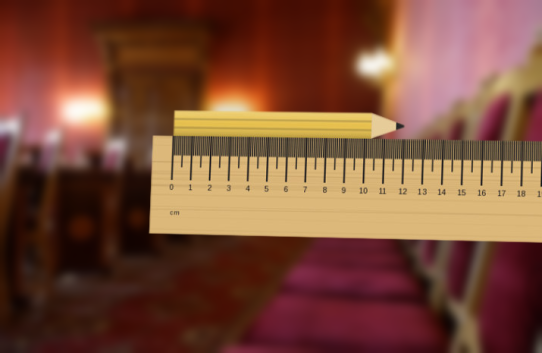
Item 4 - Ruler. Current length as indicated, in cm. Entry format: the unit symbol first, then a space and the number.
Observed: cm 12
